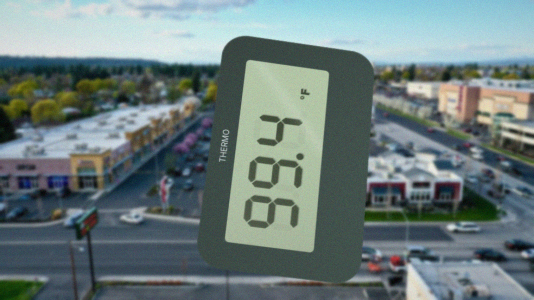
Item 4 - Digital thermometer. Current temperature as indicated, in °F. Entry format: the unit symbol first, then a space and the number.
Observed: °F 99.4
